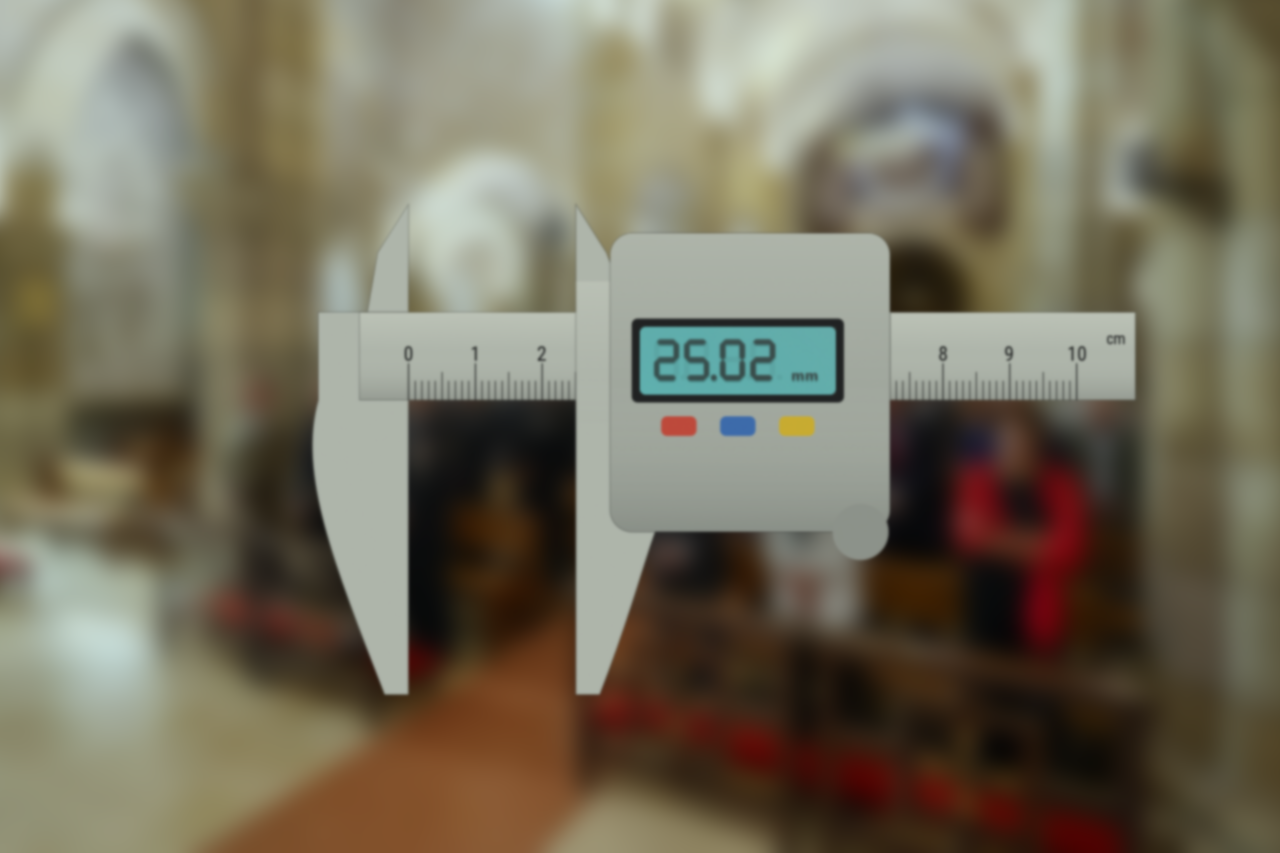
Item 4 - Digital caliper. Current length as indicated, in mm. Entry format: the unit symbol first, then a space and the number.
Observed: mm 25.02
